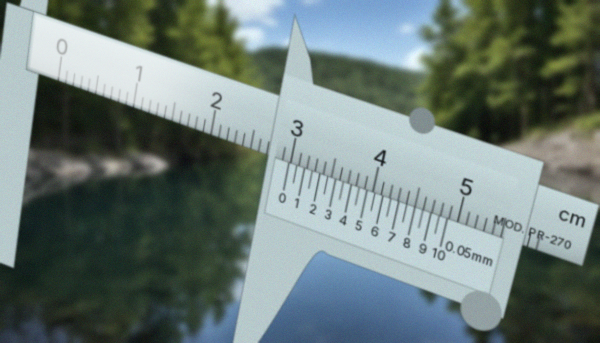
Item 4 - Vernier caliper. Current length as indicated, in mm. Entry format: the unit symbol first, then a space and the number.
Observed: mm 29.8
